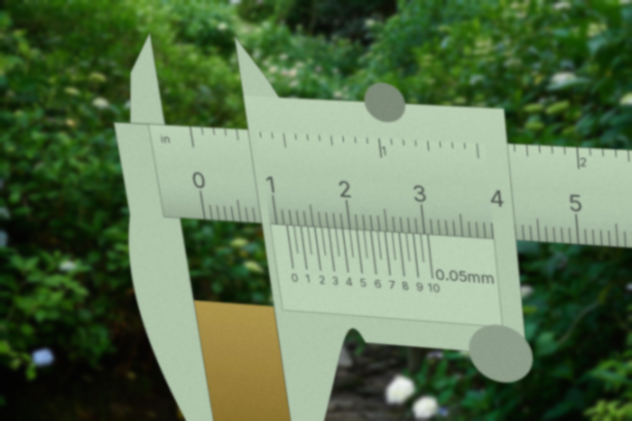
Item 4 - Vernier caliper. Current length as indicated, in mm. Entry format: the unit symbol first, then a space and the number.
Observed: mm 11.4
